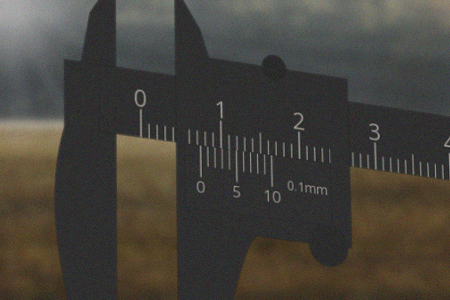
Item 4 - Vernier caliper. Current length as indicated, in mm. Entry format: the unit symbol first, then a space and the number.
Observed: mm 7.4
